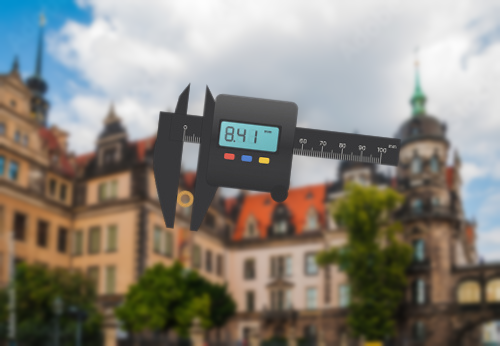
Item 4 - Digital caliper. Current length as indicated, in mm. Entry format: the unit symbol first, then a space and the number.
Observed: mm 8.41
